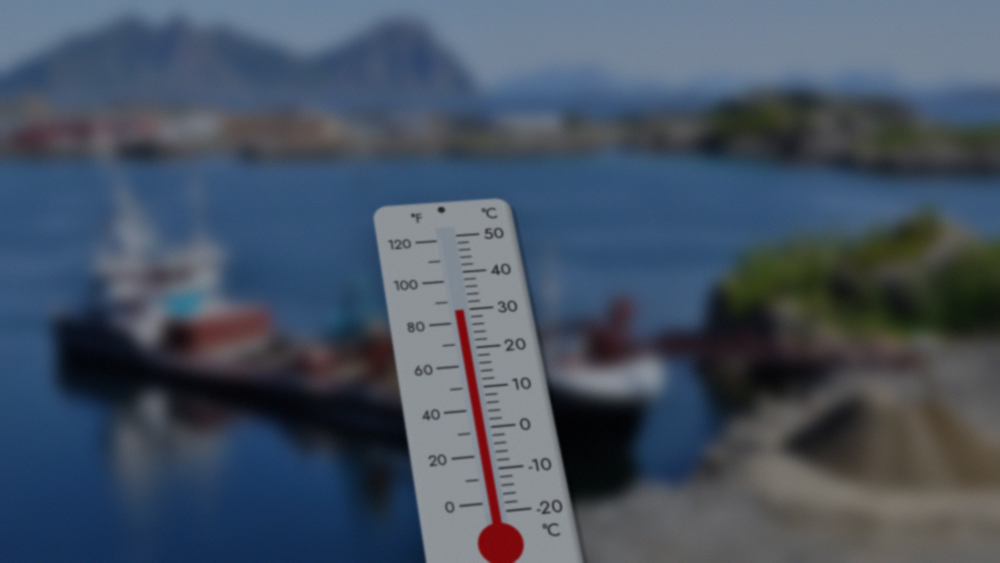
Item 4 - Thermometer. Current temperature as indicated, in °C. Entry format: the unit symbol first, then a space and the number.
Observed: °C 30
